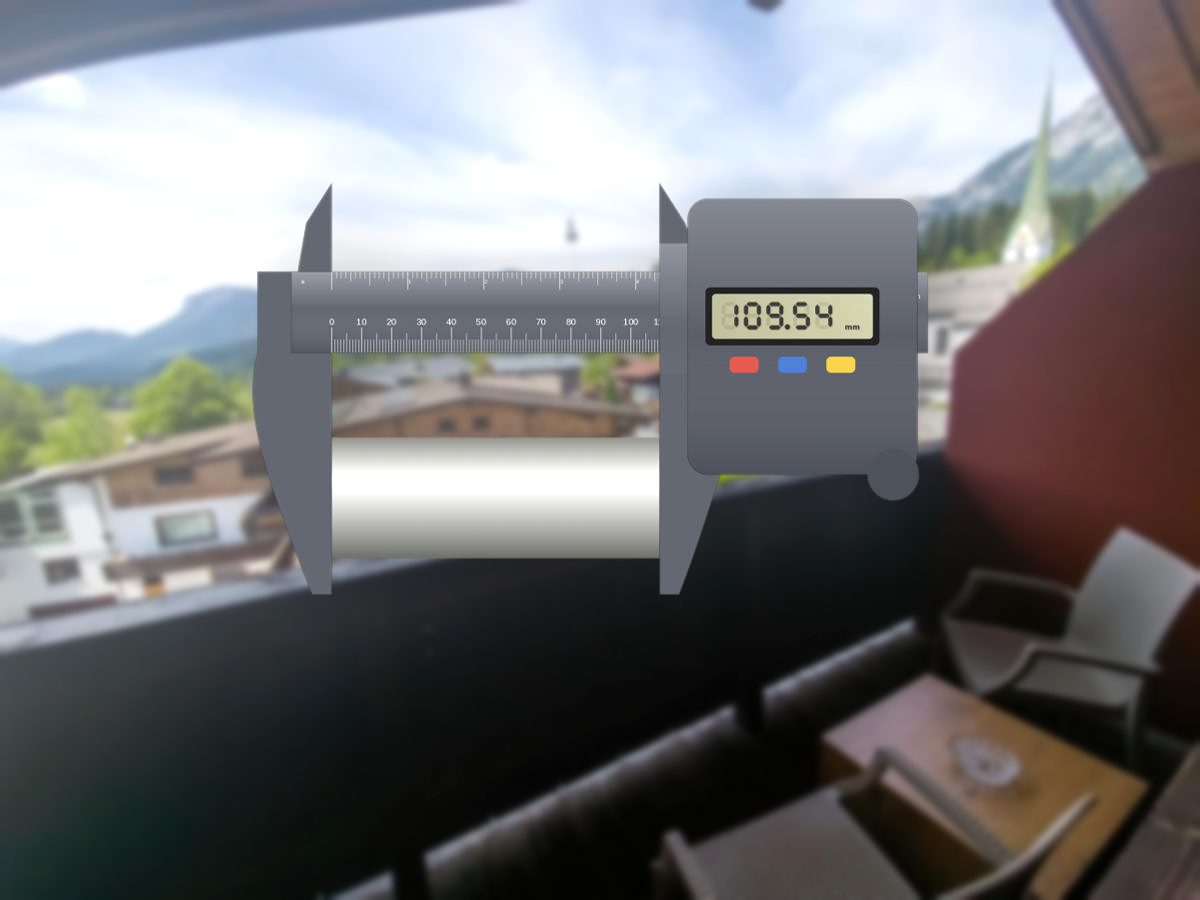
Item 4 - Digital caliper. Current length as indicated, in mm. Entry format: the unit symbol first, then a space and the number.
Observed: mm 109.54
